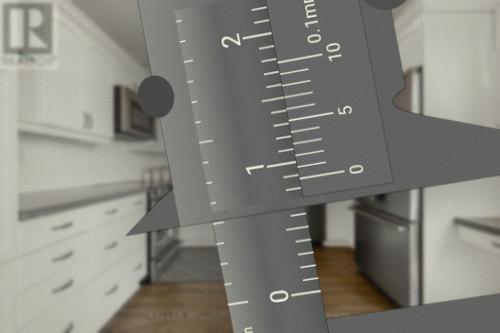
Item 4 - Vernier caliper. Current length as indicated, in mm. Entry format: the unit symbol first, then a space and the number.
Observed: mm 8.7
